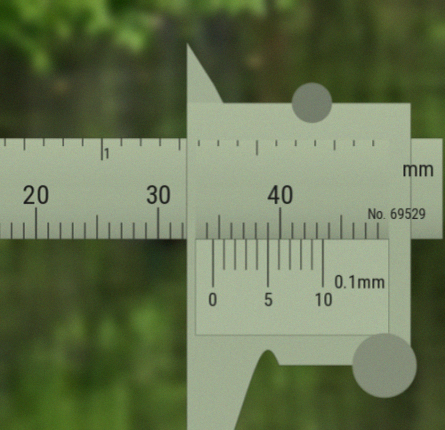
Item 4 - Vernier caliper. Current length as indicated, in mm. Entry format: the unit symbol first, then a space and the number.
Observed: mm 34.5
